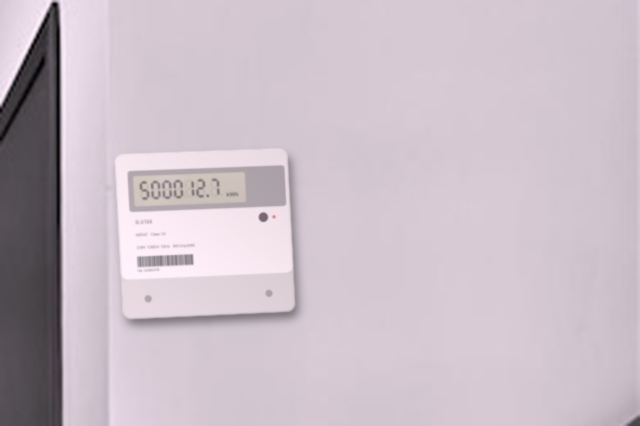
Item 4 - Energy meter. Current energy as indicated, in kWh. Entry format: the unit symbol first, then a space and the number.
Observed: kWh 500012.7
